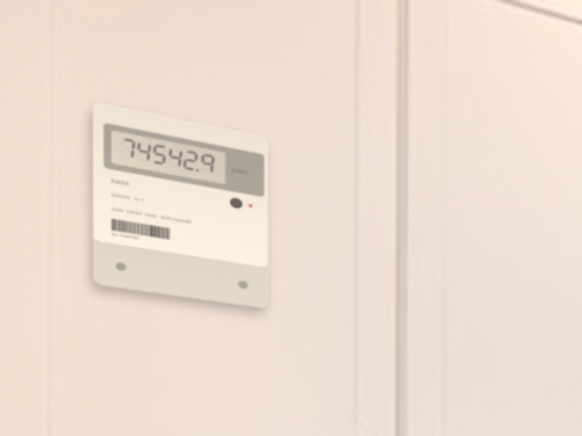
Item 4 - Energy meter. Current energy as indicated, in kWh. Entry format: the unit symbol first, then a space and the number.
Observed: kWh 74542.9
